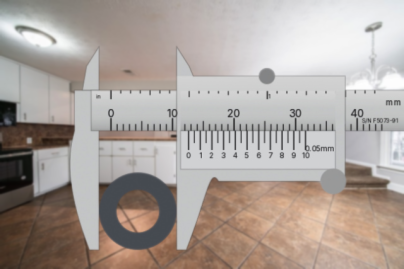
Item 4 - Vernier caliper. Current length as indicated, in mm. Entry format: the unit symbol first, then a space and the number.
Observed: mm 12.6
